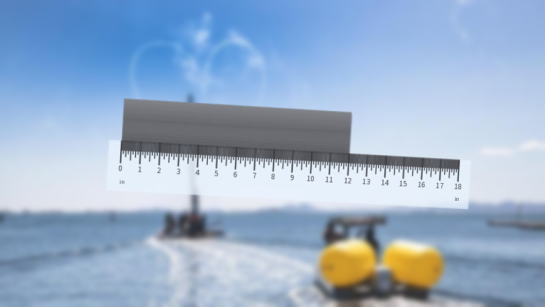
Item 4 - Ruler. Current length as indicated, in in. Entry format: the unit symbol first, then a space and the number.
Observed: in 12
